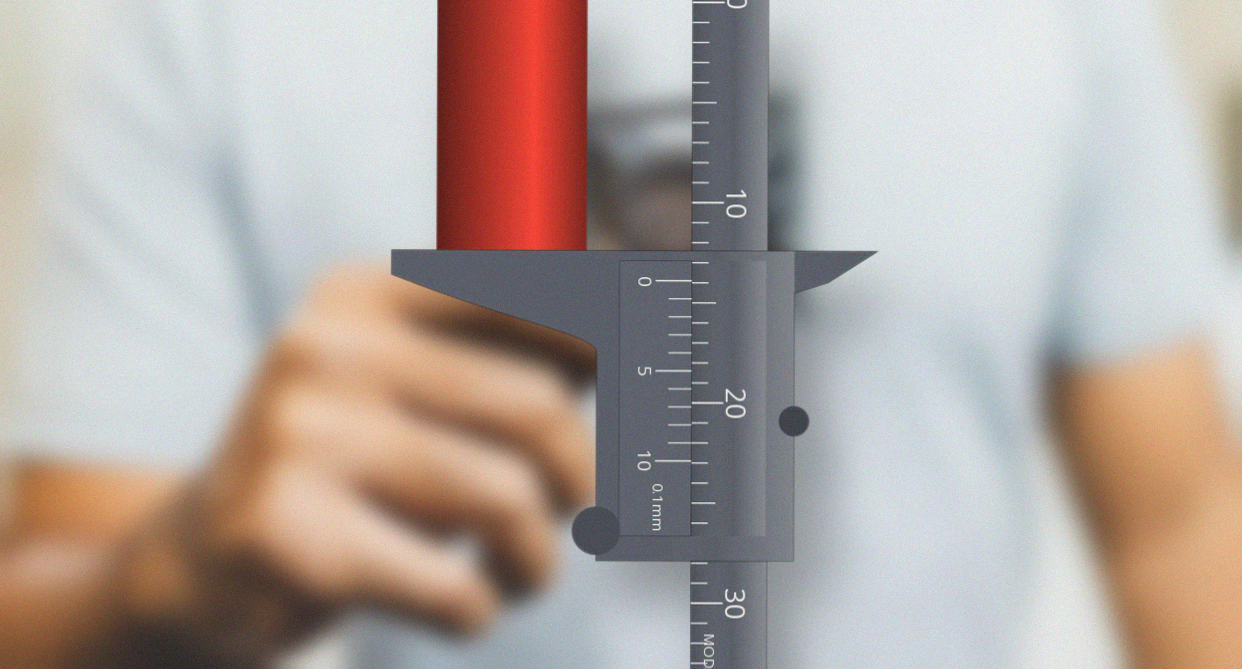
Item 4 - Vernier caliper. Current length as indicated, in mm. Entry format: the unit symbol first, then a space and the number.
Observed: mm 13.9
